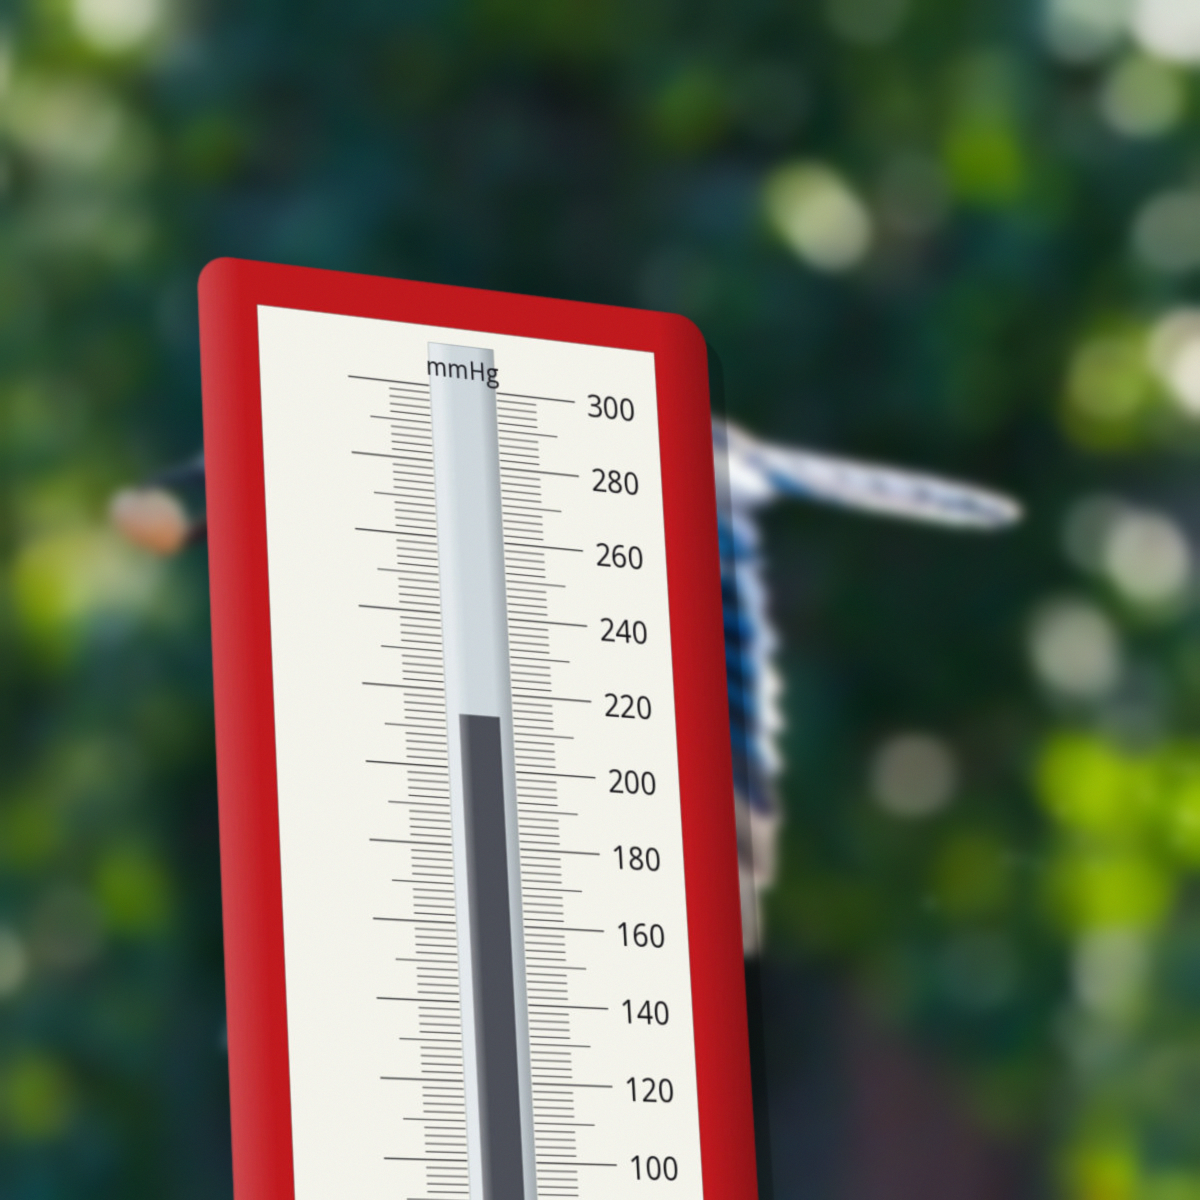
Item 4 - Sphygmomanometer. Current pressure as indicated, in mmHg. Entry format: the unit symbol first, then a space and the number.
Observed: mmHg 214
